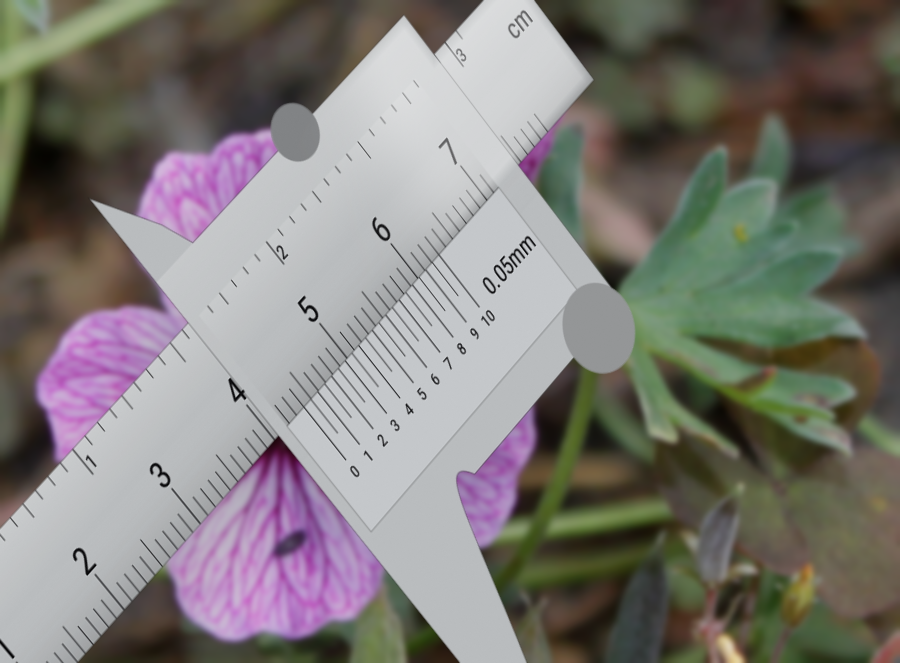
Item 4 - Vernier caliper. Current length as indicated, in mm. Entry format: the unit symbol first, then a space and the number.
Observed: mm 44.0
